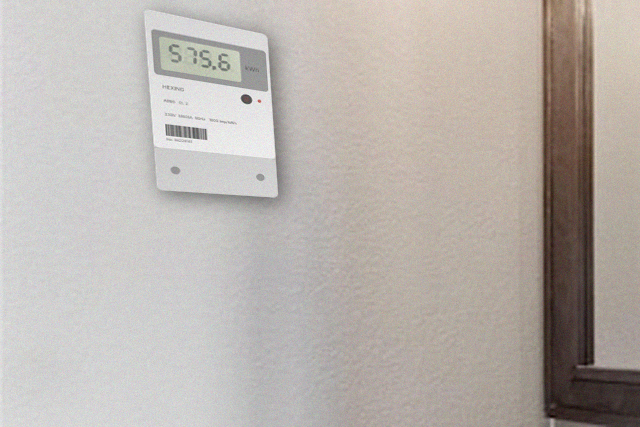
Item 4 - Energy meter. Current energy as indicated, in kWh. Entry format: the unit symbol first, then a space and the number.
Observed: kWh 575.6
